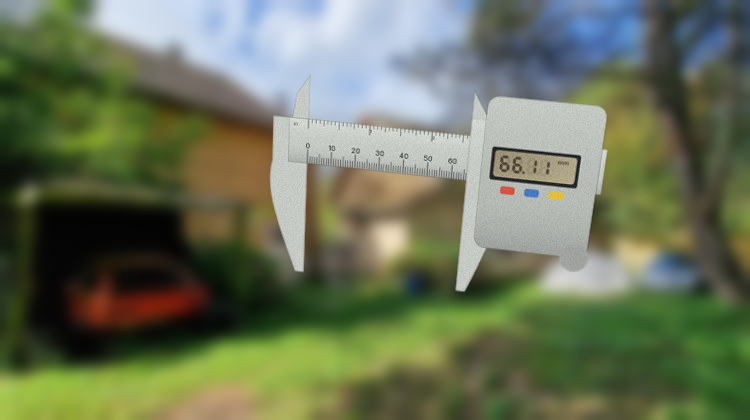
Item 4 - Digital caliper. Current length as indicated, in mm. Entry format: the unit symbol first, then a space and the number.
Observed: mm 66.11
